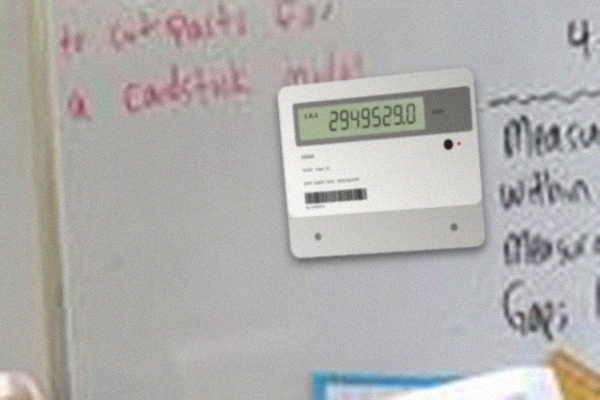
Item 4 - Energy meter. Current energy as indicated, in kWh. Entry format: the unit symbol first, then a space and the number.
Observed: kWh 2949529.0
